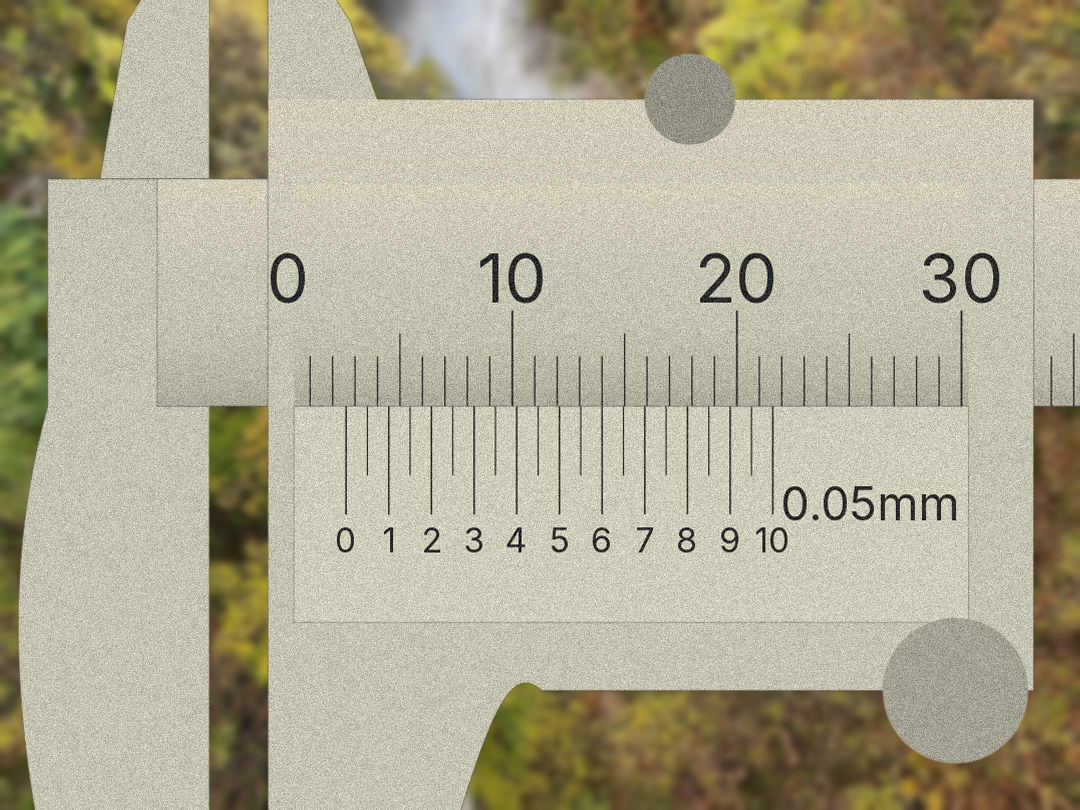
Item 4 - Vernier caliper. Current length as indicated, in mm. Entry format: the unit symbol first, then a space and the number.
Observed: mm 2.60
